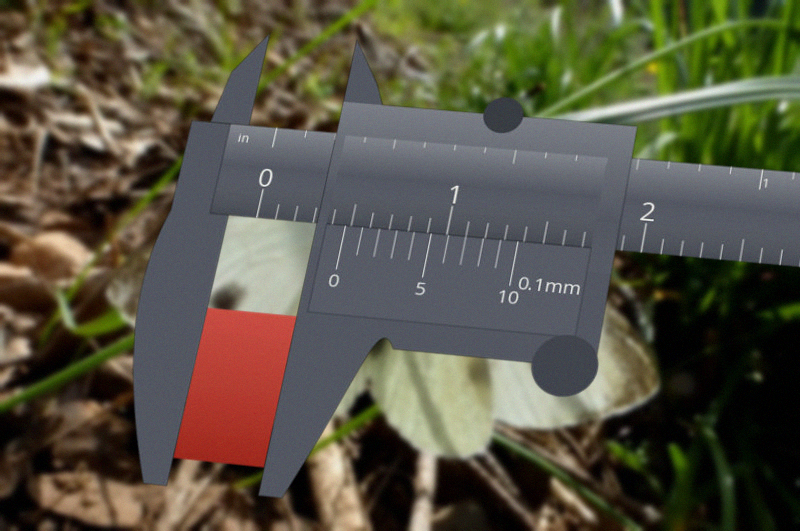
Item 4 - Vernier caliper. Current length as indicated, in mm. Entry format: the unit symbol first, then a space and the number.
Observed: mm 4.7
